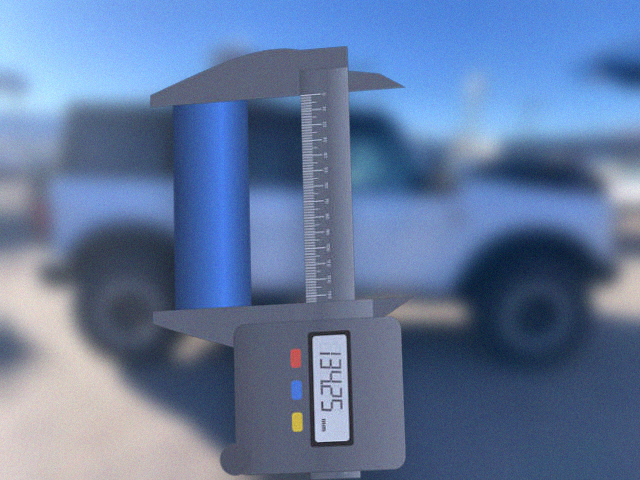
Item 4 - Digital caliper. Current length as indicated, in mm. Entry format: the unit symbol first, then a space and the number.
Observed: mm 134.25
